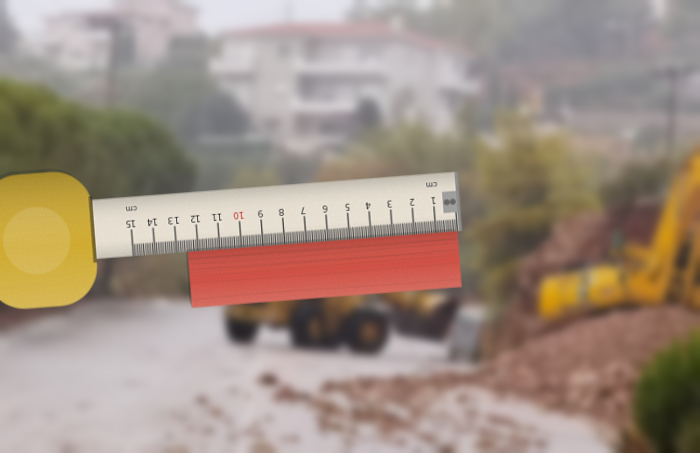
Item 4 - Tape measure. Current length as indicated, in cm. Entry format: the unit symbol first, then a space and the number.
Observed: cm 12.5
